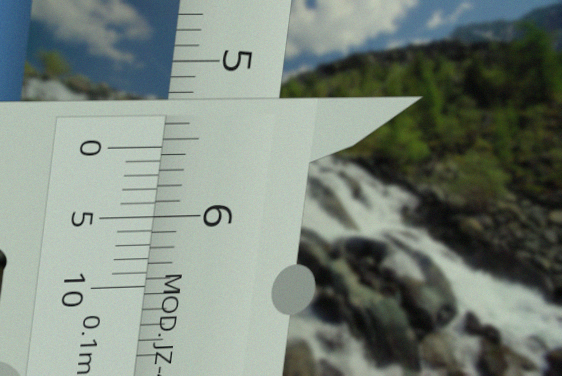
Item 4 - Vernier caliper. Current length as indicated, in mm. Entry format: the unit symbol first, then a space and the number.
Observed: mm 55.5
